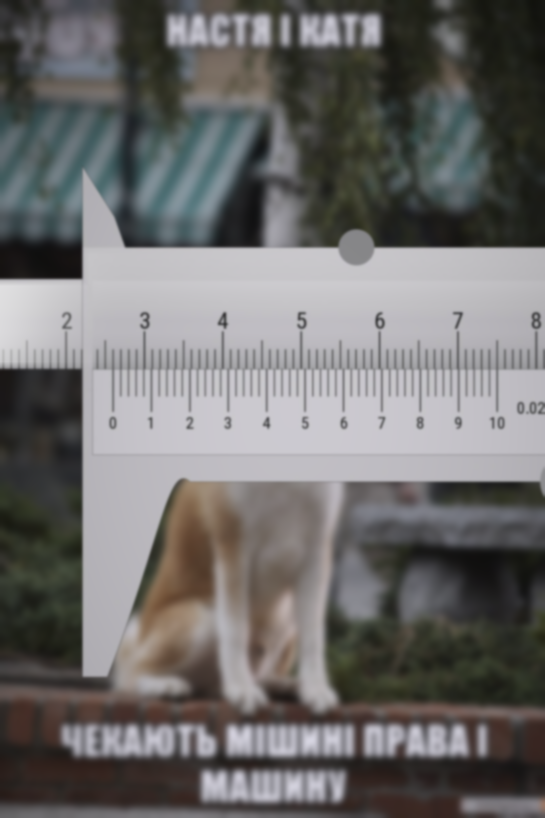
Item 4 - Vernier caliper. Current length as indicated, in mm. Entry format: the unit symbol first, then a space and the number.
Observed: mm 26.0
